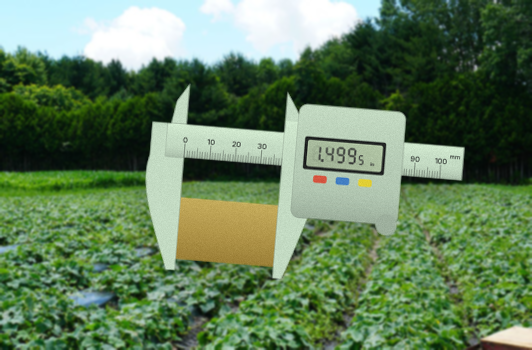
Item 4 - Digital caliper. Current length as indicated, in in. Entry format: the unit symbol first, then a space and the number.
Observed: in 1.4995
